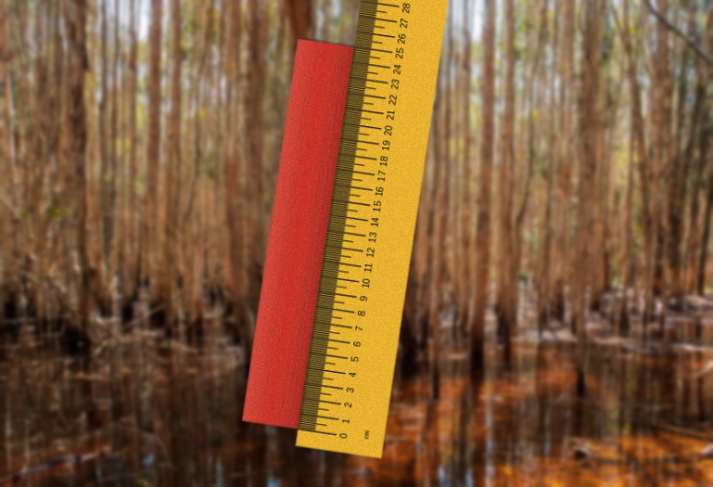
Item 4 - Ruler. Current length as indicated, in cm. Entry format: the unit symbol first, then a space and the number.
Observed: cm 25
